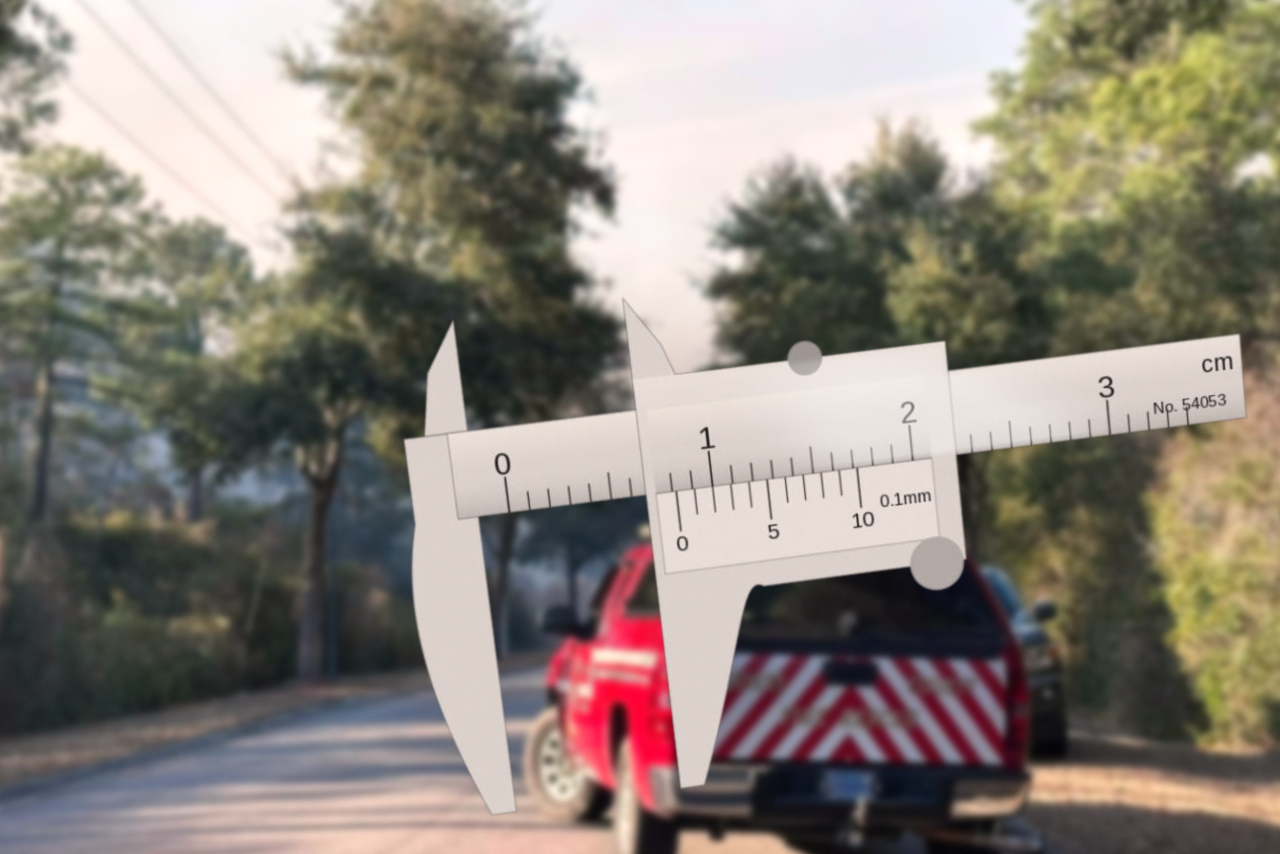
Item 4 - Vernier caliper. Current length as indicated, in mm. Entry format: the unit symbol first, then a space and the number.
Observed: mm 8.2
